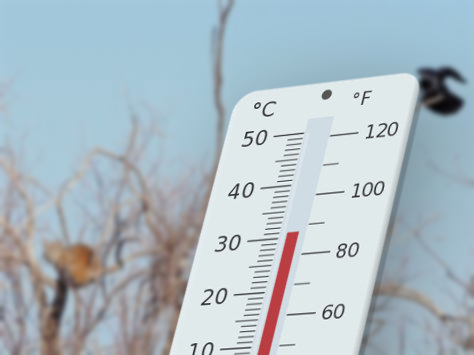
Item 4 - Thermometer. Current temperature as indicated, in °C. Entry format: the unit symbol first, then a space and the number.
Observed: °C 31
